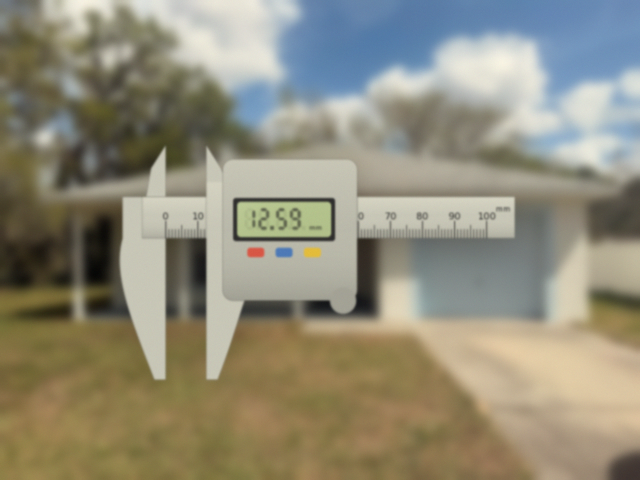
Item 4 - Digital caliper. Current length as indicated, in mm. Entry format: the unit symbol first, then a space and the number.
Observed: mm 12.59
